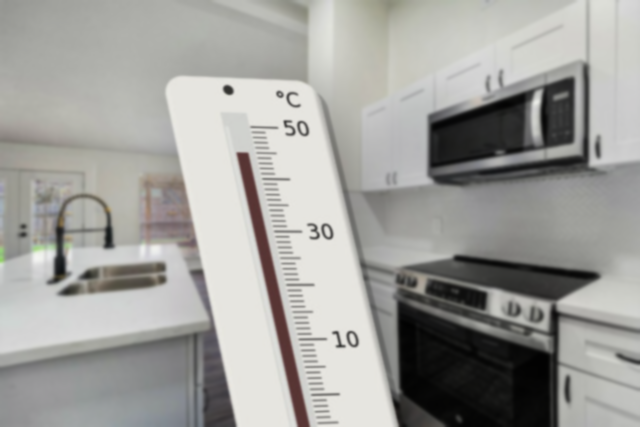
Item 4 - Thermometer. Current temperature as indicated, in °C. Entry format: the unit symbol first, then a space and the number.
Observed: °C 45
